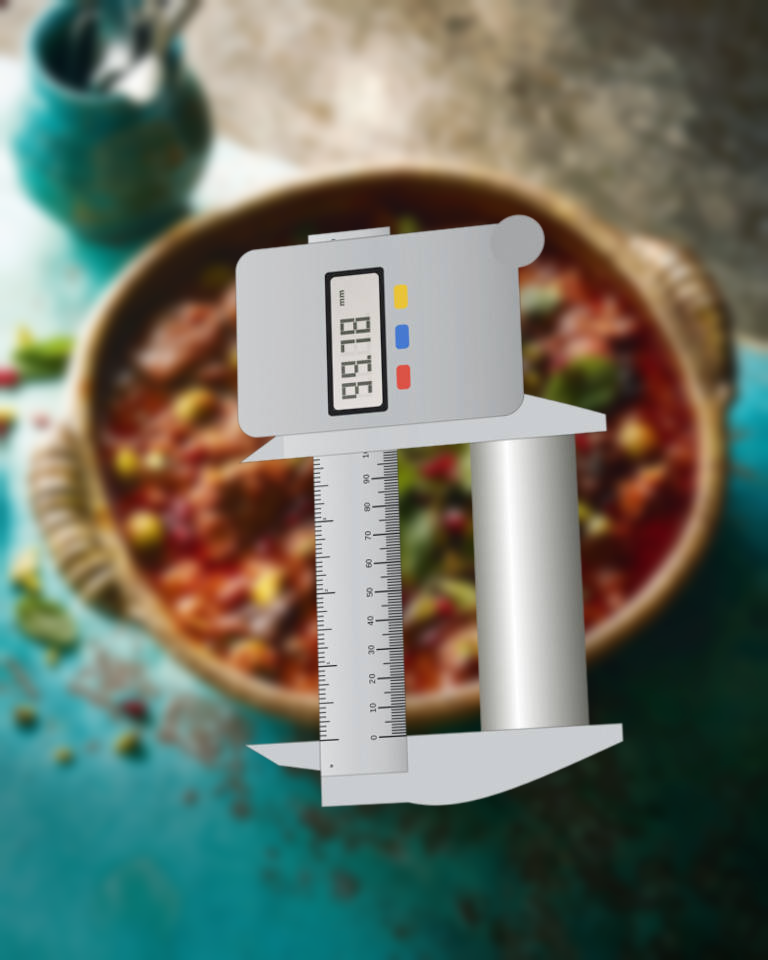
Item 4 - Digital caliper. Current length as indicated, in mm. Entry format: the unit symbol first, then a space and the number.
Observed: mm 99.78
